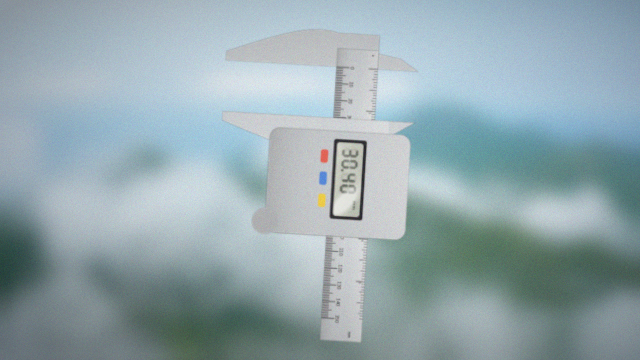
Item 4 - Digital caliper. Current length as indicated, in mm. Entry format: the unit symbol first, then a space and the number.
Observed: mm 30.40
